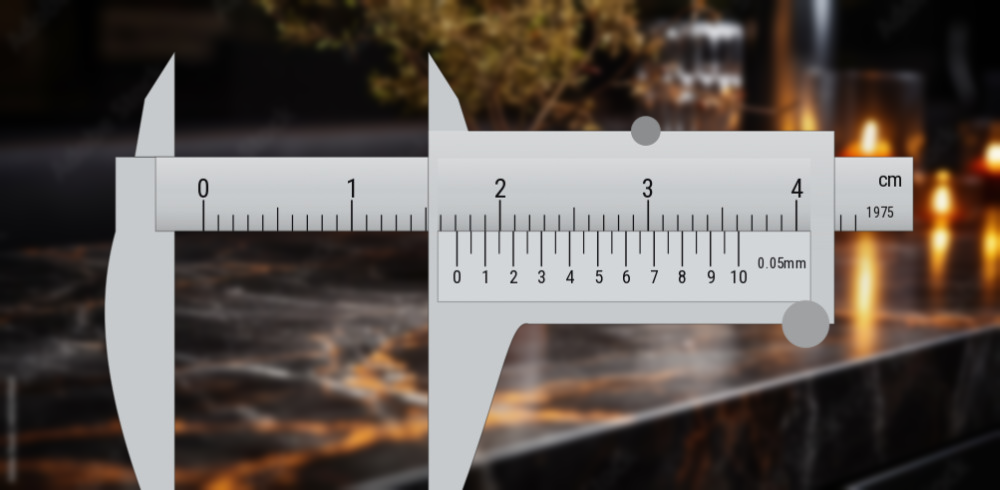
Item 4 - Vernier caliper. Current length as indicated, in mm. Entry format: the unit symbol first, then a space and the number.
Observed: mm 17.1
